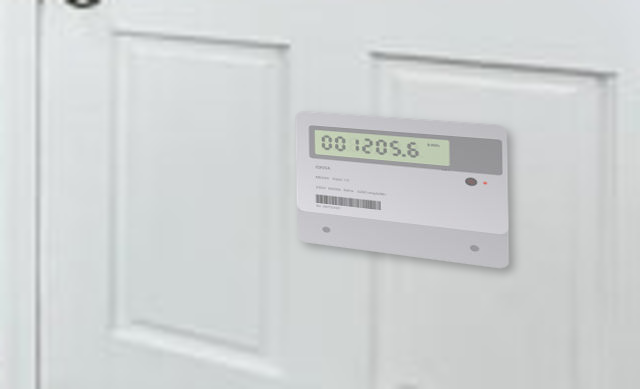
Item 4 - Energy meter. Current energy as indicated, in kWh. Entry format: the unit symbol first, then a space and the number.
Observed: kWh 1205.6
